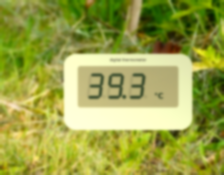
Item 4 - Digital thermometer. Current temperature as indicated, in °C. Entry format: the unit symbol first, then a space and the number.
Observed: °C 39.3
